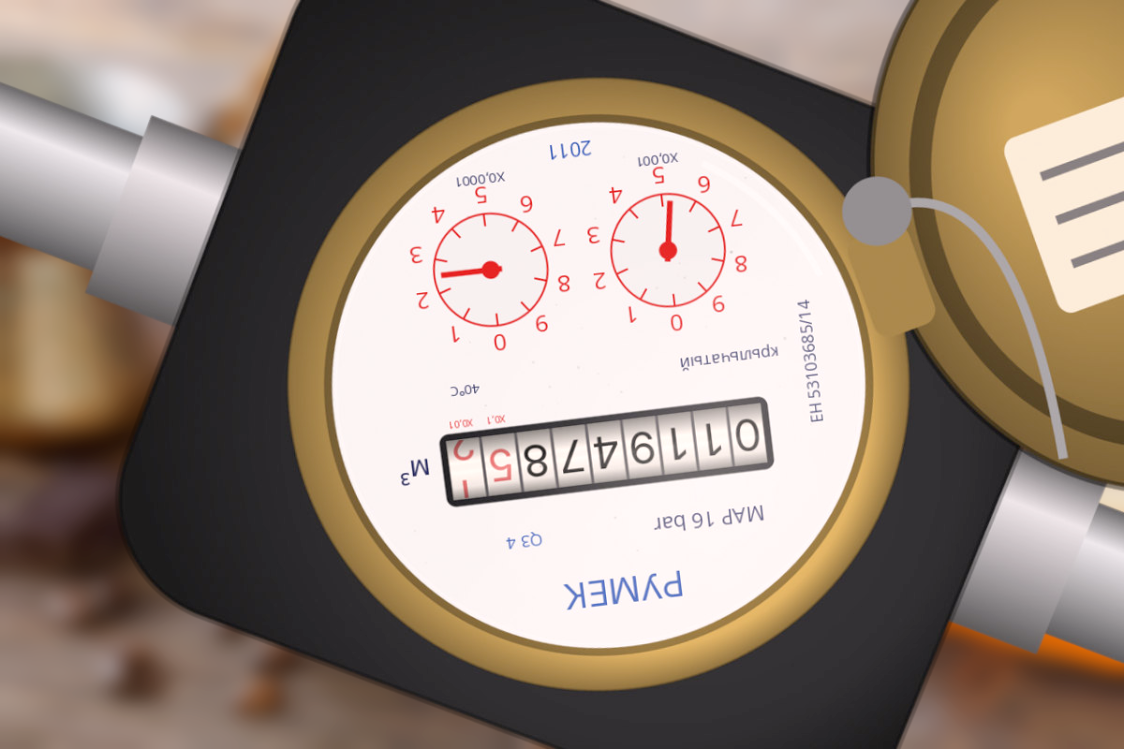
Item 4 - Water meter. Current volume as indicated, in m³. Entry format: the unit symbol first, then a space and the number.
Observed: m³ 119478.5152
